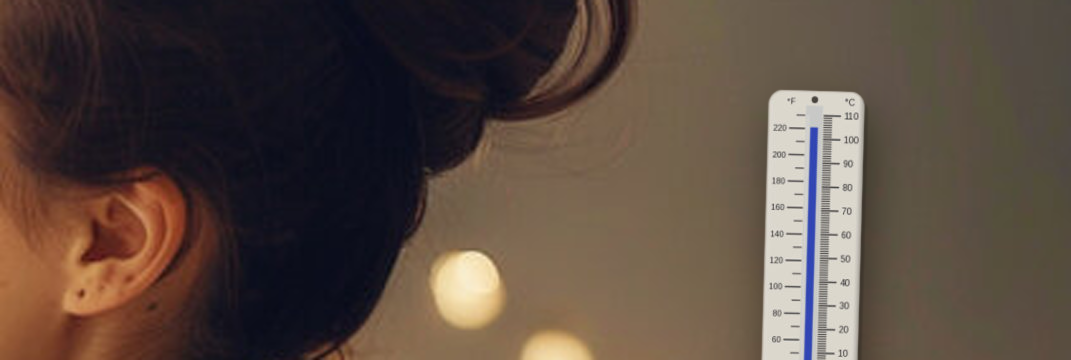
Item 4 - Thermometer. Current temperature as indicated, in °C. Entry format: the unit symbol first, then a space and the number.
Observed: °C 105
